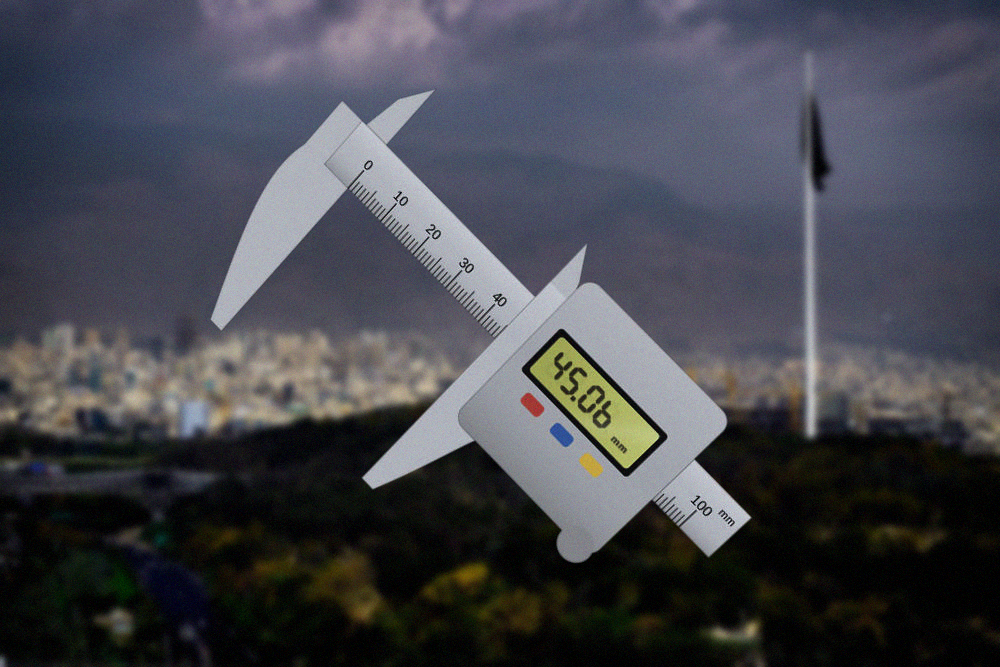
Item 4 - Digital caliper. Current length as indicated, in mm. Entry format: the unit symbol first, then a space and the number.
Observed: mm 45.06
